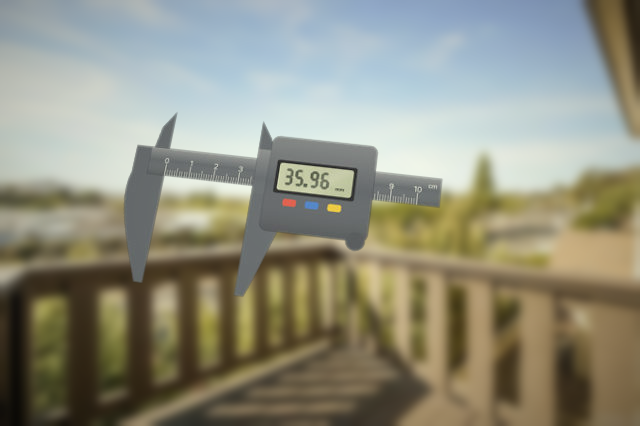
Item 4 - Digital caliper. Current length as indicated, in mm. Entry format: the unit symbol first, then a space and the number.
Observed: mm 35.96
